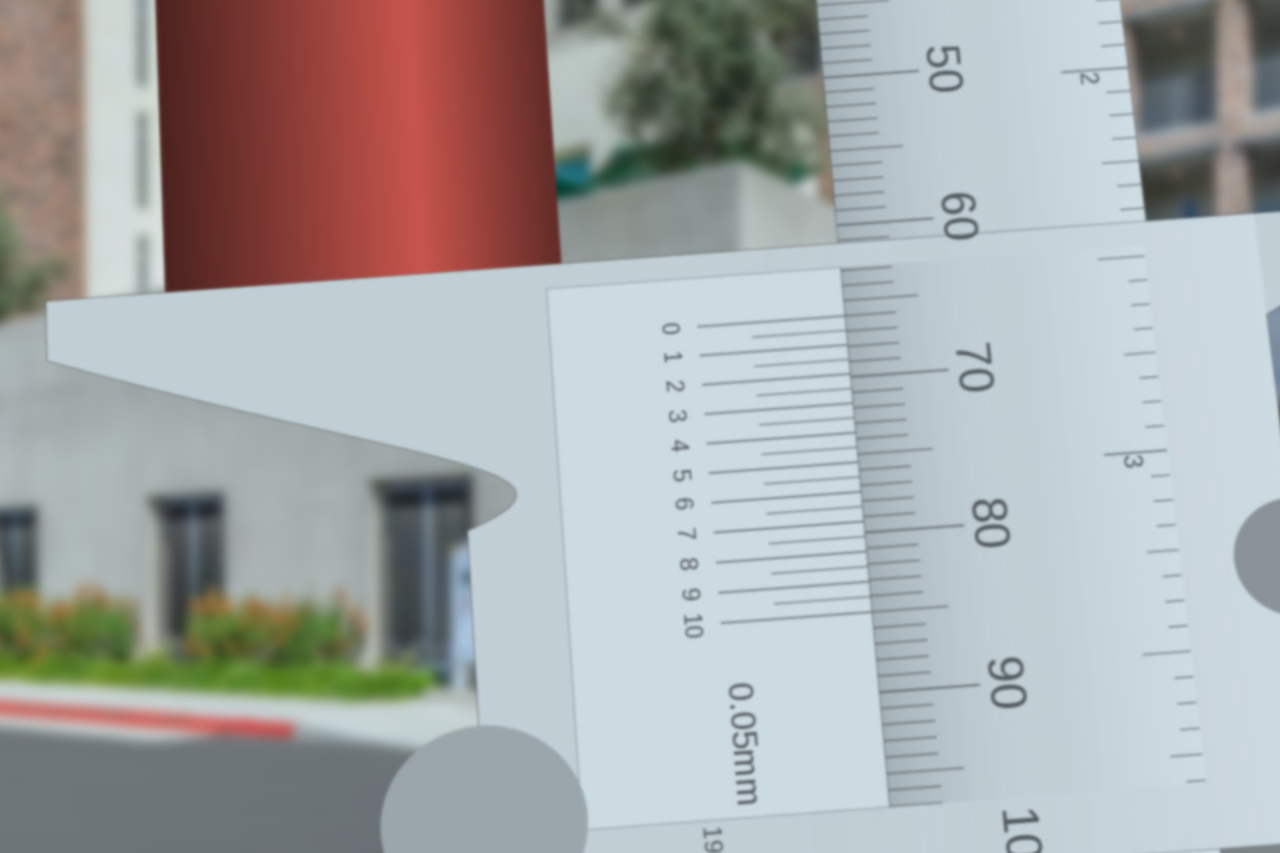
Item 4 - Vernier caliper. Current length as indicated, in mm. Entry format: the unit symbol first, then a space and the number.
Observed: mm 66.0
